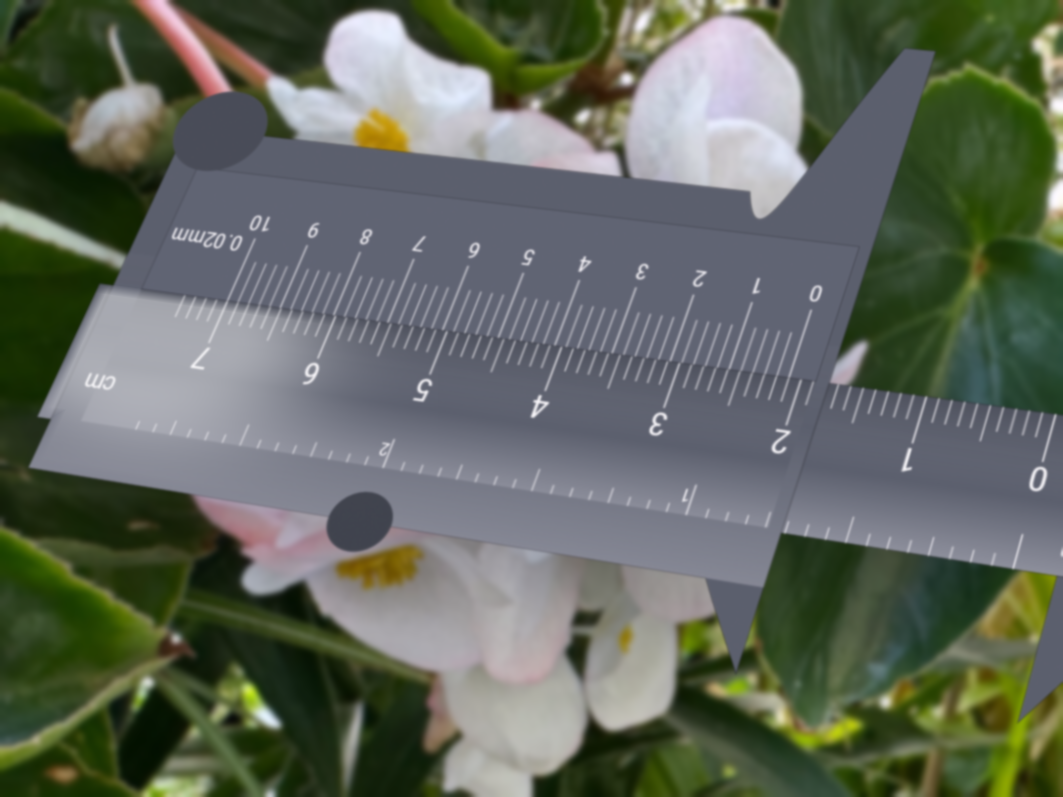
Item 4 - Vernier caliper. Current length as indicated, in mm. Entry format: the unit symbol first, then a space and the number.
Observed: mm 21.0
